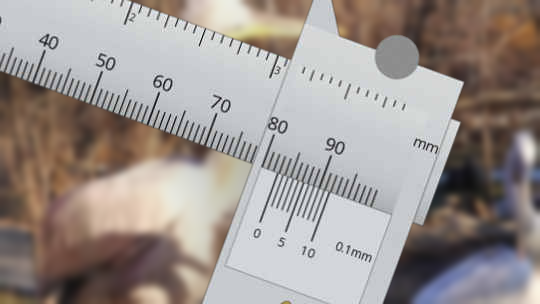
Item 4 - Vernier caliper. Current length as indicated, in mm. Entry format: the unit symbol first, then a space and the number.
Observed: mm 82.8
